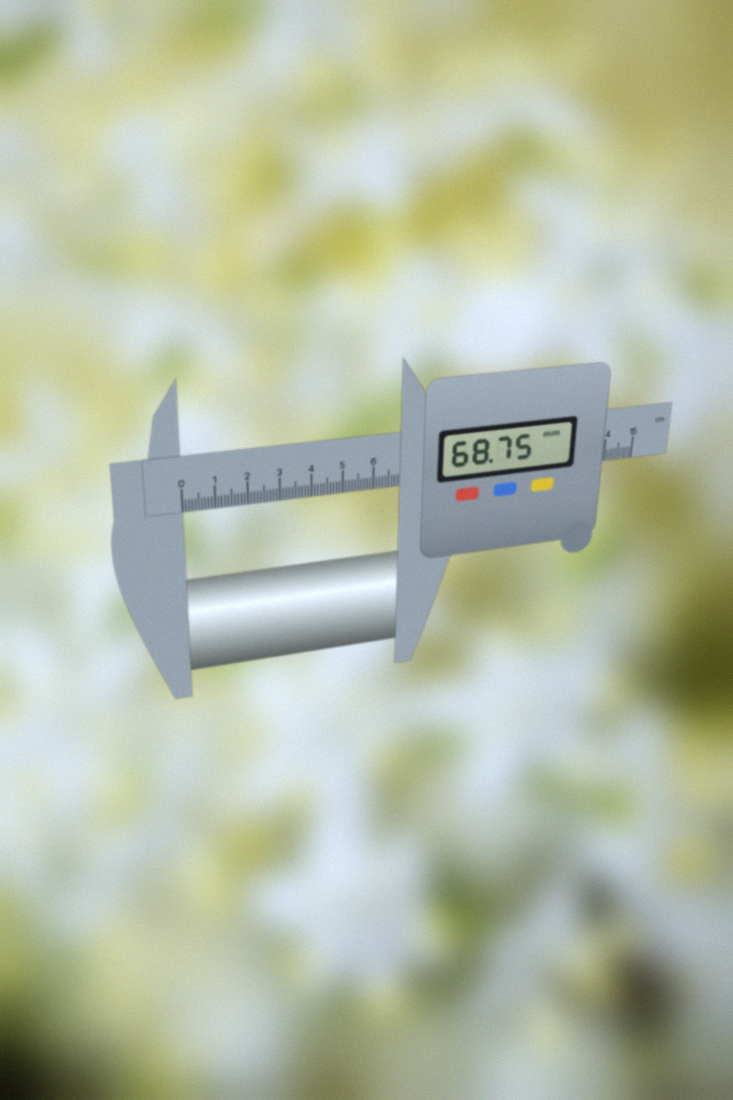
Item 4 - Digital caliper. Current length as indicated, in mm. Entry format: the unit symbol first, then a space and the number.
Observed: mm 68.75
